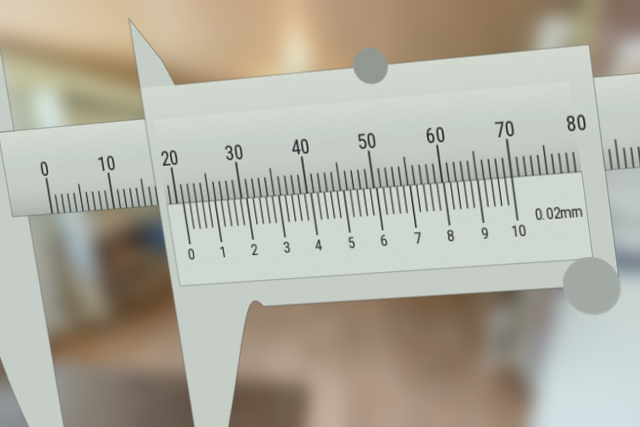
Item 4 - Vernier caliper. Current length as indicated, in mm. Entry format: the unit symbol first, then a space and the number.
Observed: mm 21.0
